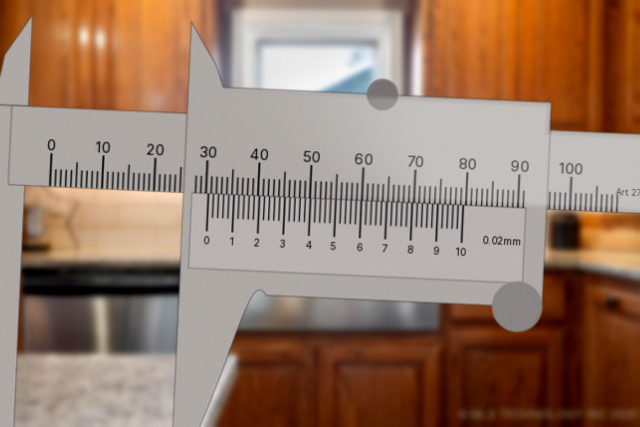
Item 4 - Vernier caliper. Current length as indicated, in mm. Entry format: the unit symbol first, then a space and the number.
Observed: mm 30.5
